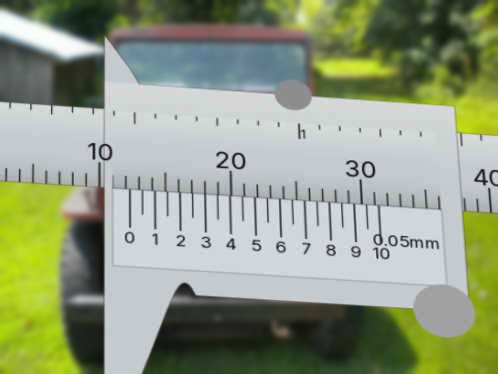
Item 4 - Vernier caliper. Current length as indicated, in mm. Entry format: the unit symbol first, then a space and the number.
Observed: mm 12.3
